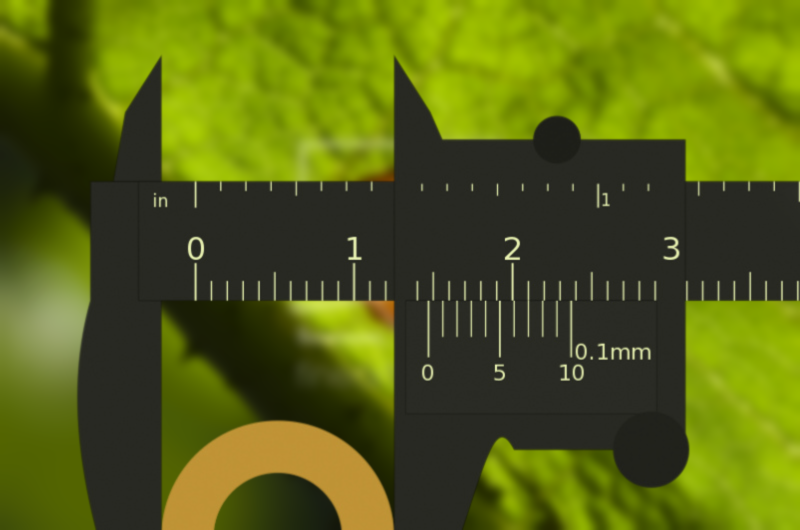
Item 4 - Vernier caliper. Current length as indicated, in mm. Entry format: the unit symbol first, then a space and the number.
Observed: mm 14.7
